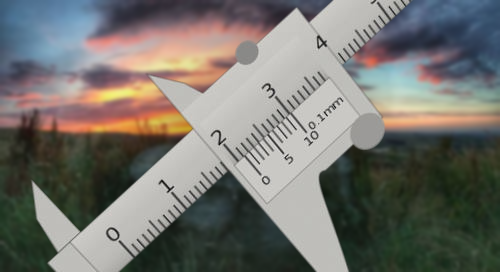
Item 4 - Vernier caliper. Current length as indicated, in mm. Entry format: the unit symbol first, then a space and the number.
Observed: mm 21.2
